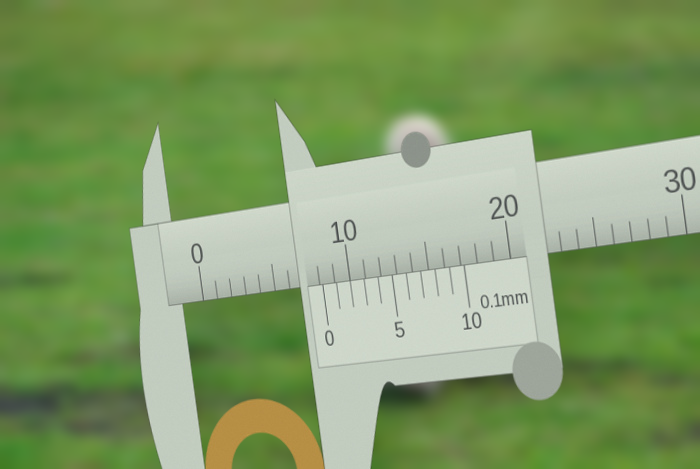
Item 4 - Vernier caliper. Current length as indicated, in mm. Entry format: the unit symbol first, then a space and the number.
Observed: mm 8.2
